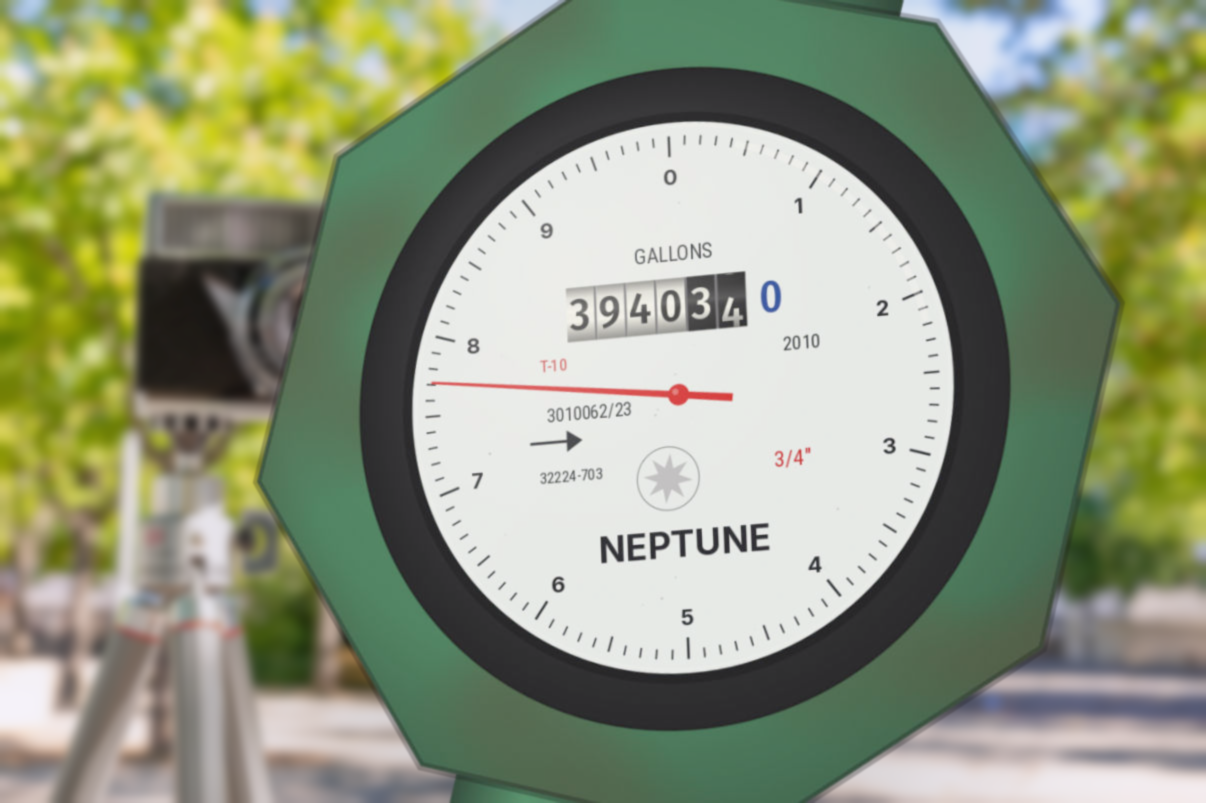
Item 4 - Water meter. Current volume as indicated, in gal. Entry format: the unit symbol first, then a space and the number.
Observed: gal 3940337.7
